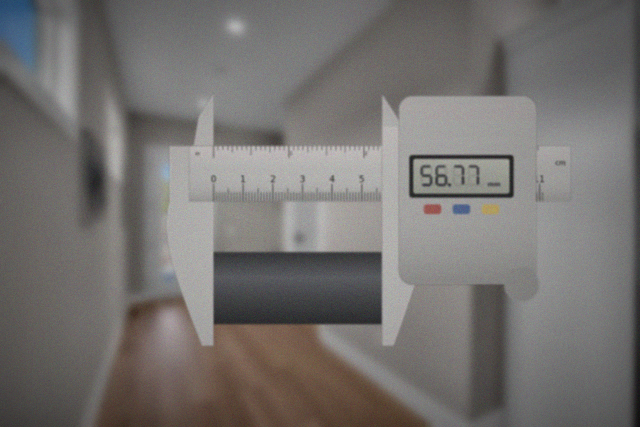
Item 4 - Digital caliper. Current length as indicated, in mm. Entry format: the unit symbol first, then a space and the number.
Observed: mm 56.77
